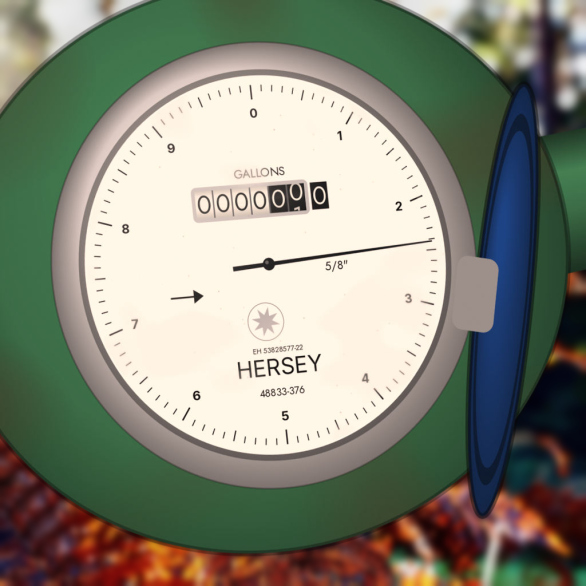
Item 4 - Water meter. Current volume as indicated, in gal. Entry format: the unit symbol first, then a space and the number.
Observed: gal 2.4
